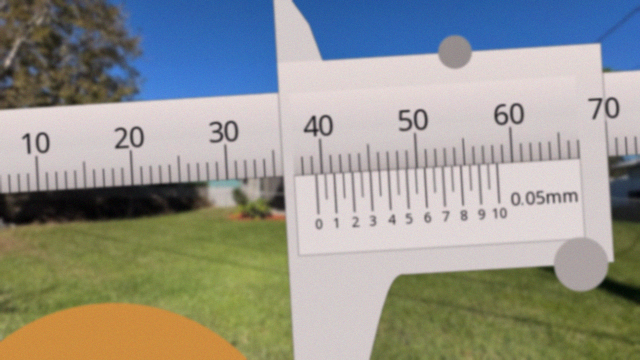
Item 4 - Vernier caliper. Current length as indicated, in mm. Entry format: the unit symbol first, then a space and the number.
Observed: mm 39.4
